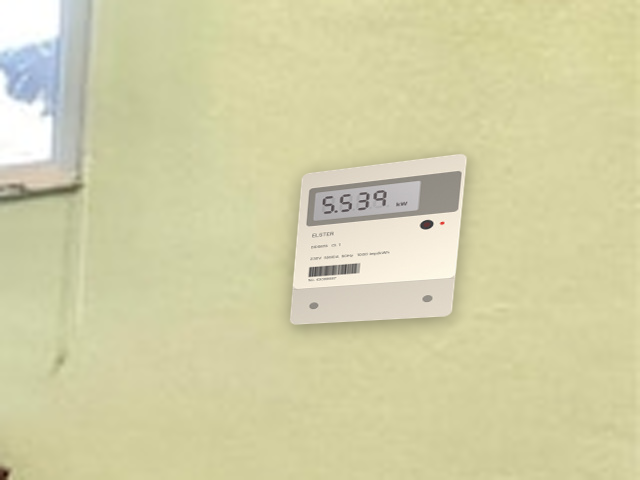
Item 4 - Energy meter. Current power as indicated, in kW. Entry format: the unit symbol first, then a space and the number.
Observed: kW 5.539
